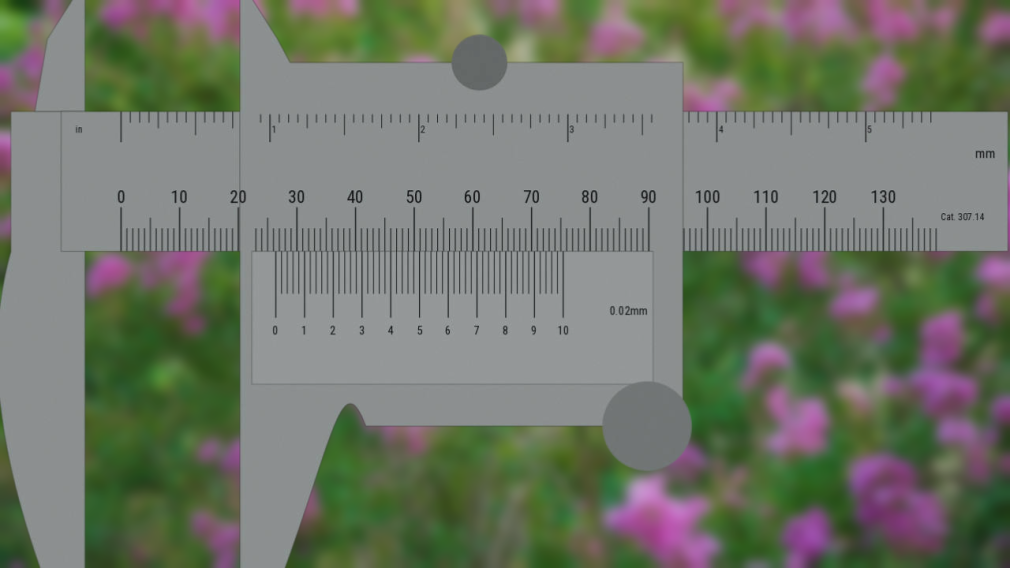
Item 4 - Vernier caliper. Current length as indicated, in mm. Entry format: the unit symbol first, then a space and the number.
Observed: mm 26.4
